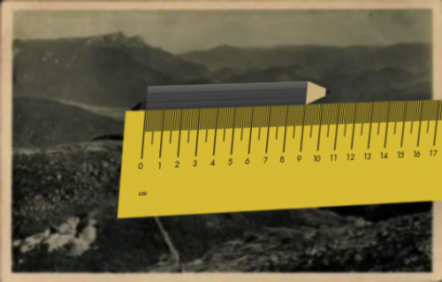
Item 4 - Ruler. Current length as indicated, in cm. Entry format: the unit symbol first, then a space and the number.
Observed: cm 10.5
